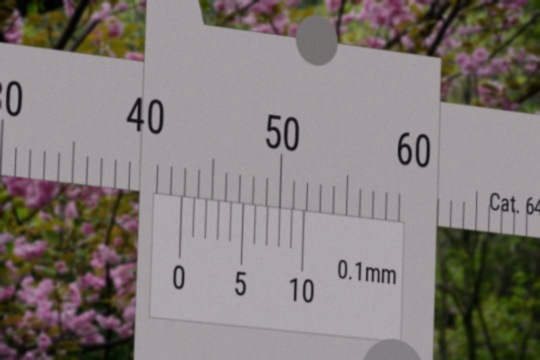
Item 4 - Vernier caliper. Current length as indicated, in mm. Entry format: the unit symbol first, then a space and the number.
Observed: mm 42.8
